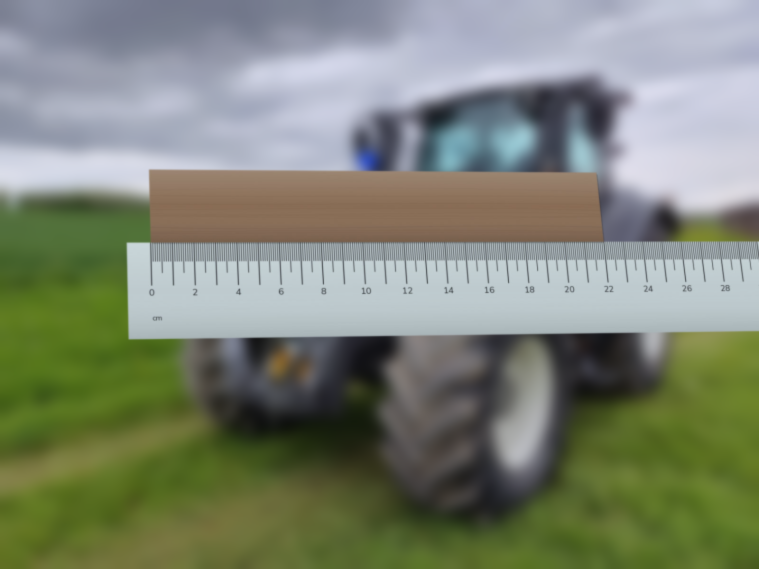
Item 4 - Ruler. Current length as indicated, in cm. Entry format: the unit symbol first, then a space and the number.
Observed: cm 22
